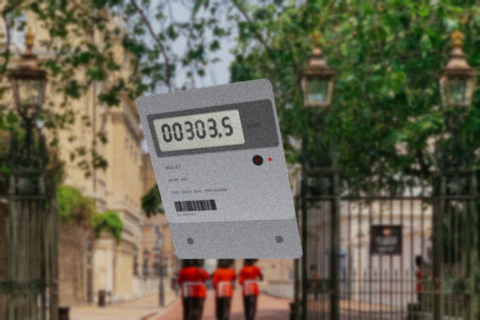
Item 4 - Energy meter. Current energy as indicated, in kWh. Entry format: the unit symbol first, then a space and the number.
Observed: kWh 303.5
